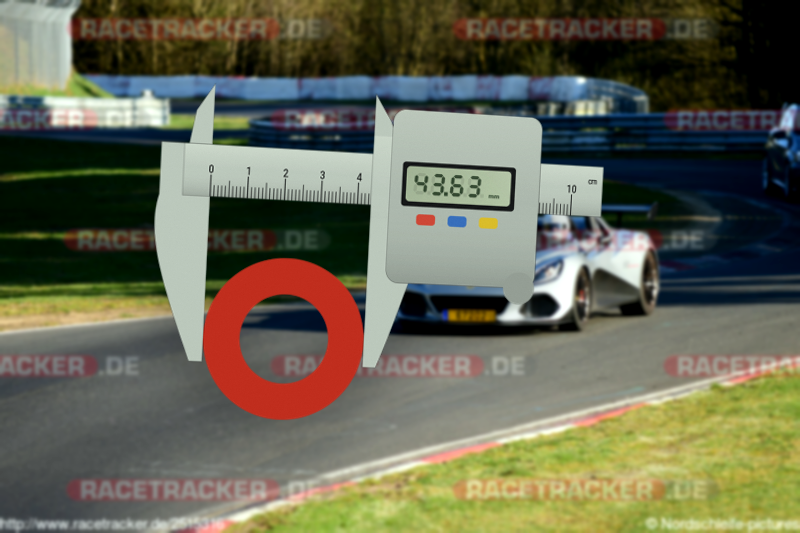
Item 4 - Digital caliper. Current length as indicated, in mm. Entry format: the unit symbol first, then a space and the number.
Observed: mm 43.63
